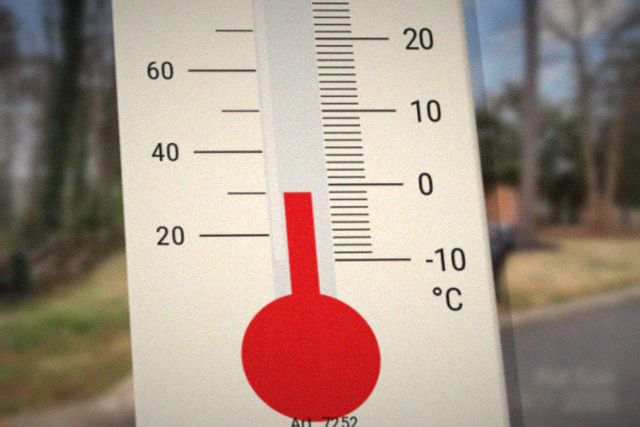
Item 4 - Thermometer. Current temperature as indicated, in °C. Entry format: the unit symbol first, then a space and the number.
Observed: °C -1
